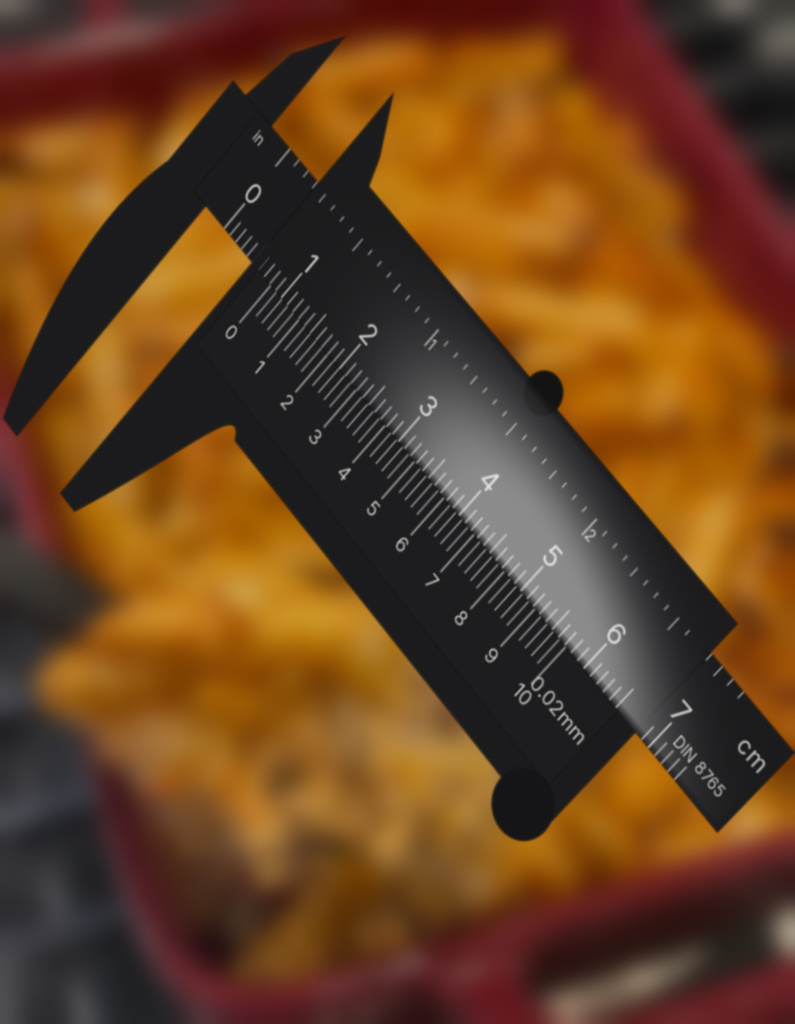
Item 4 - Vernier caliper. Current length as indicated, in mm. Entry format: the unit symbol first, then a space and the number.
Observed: mm 8.2
